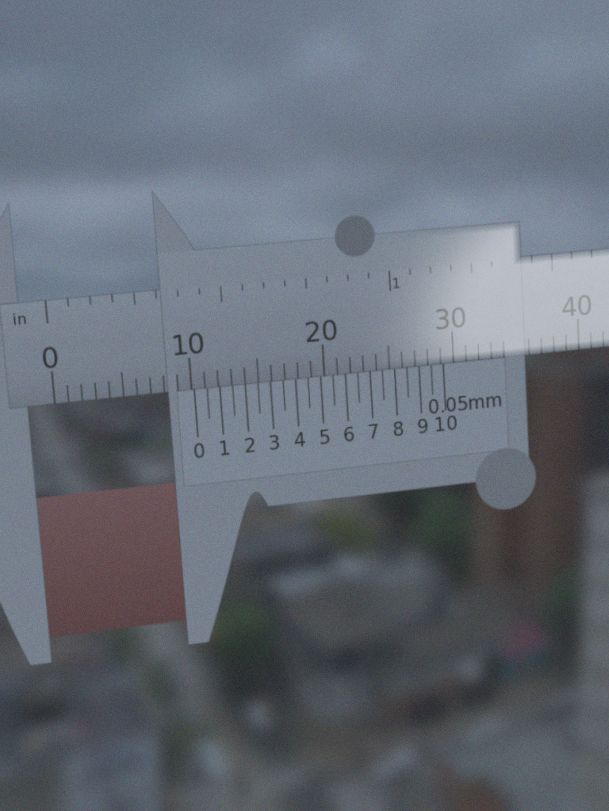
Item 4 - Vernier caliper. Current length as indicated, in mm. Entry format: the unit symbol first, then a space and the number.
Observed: mm 10.2
